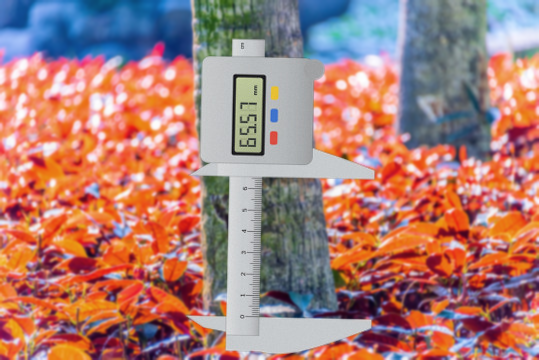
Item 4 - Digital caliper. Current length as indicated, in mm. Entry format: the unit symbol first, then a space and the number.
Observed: mm 65.57
